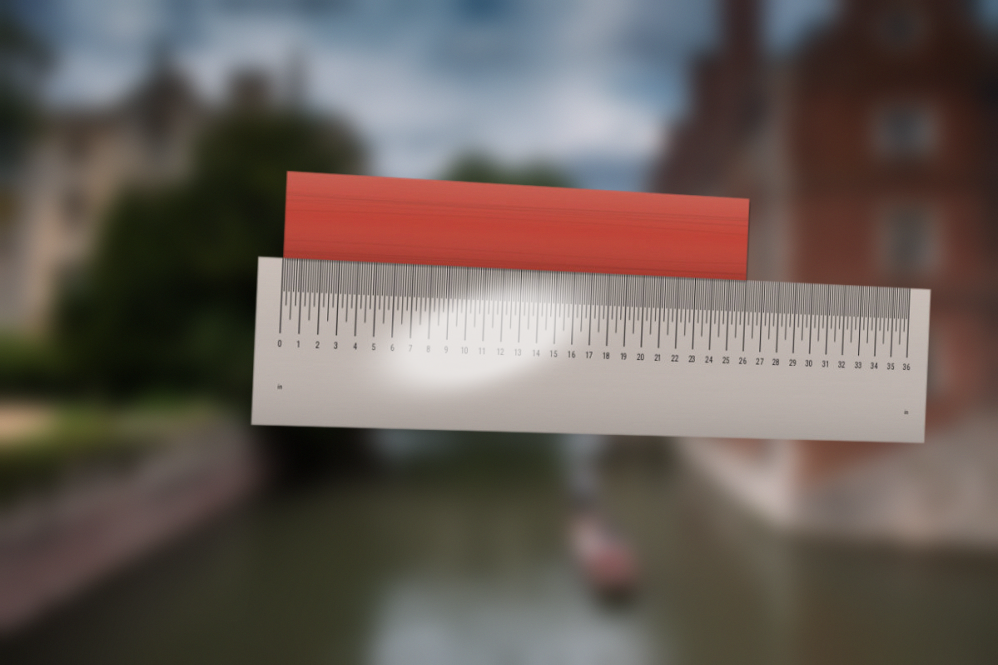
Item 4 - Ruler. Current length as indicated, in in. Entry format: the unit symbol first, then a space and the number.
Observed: in 26
